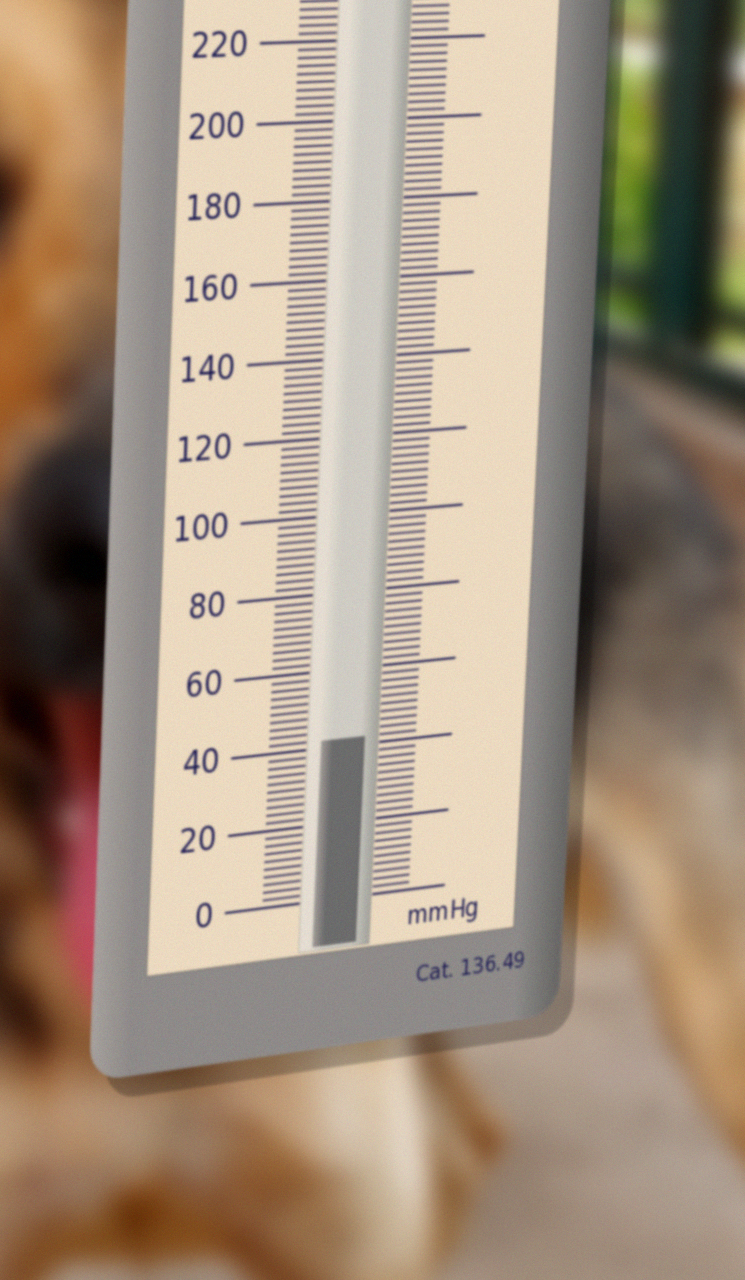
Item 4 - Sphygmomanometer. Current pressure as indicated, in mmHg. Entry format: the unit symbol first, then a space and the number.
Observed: mmHg 42
